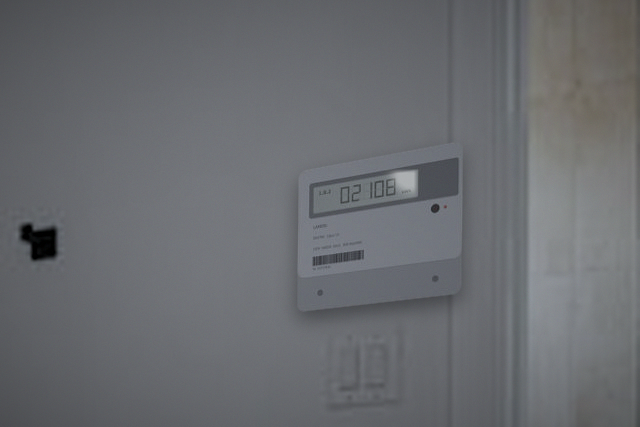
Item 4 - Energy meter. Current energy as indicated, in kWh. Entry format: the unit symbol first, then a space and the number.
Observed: kWh 2108
